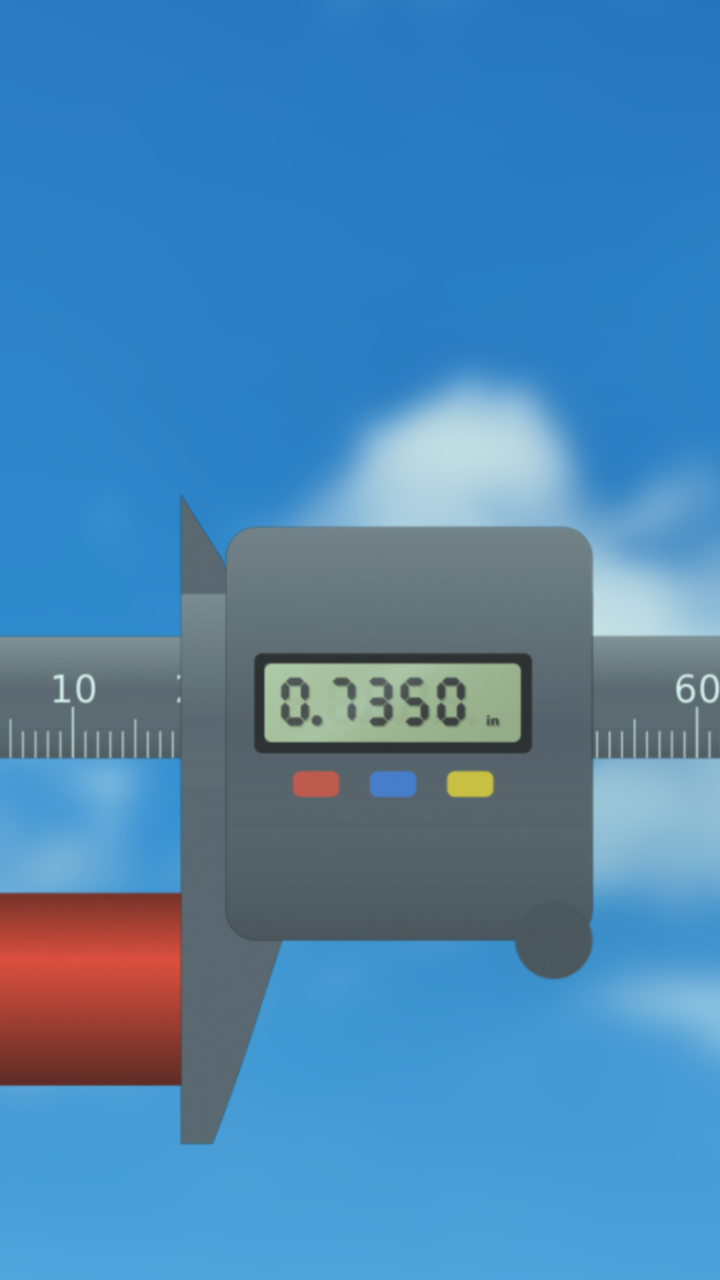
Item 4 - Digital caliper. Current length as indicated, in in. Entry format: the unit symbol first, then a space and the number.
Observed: in 0.7350
